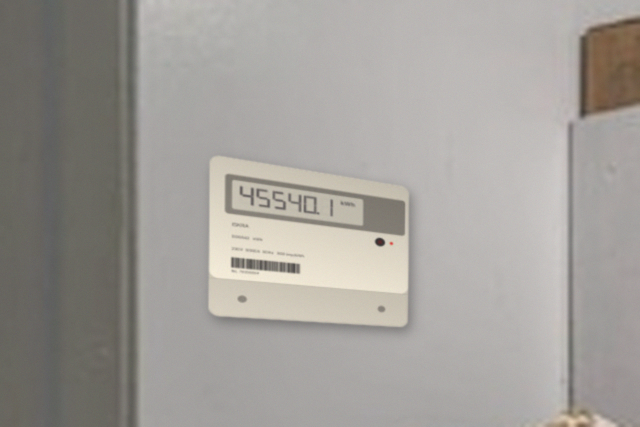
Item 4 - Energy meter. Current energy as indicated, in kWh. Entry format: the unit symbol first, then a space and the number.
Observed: kWh 45540.1
